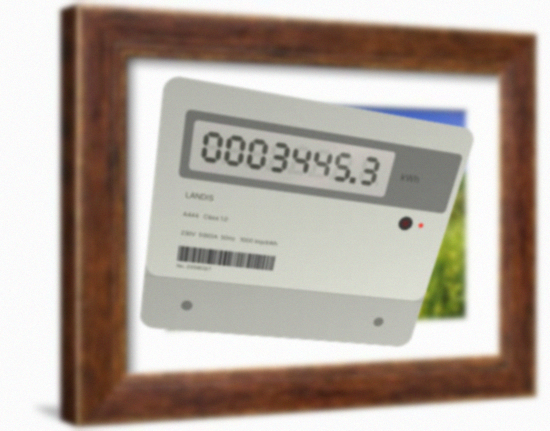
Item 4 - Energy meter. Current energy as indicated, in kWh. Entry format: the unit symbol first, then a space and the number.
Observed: kWh 3445.3
